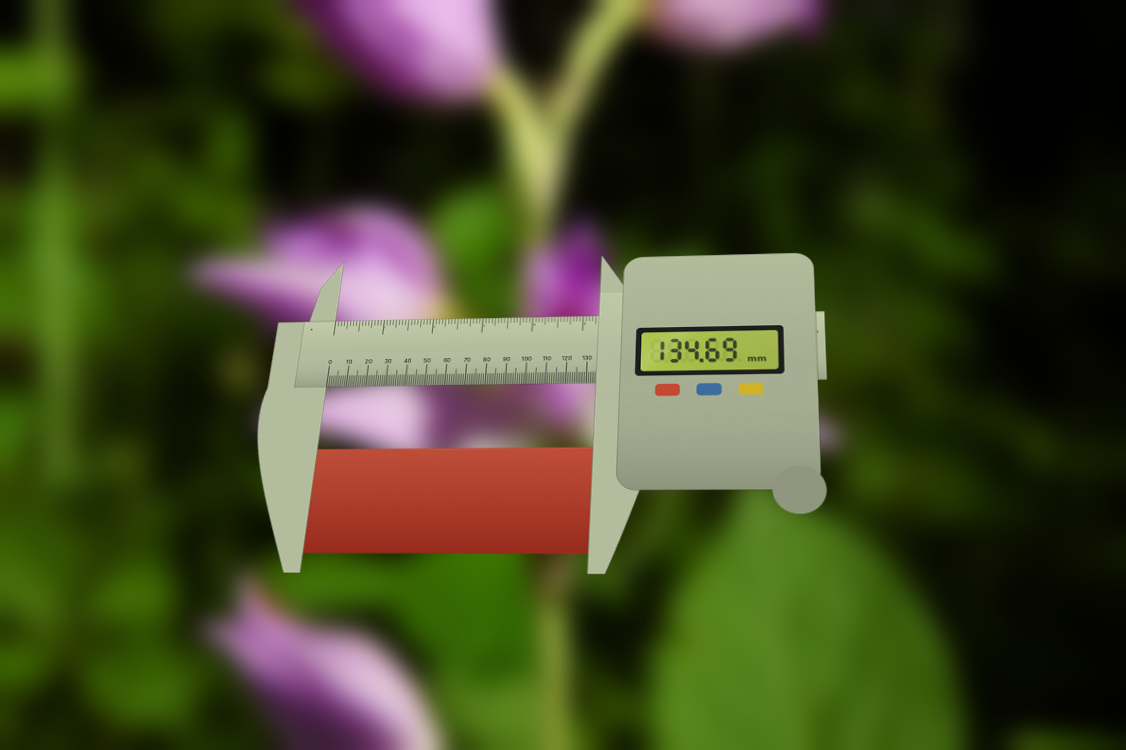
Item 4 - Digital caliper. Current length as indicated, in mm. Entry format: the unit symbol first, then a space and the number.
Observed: mm 134.69
